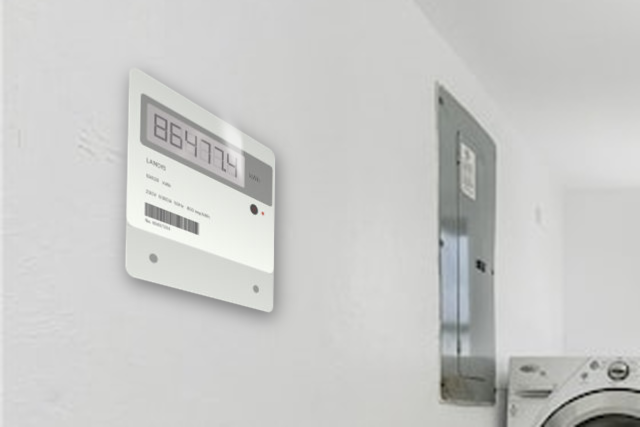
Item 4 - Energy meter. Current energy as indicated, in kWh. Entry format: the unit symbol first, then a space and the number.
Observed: kWh 86477.4
